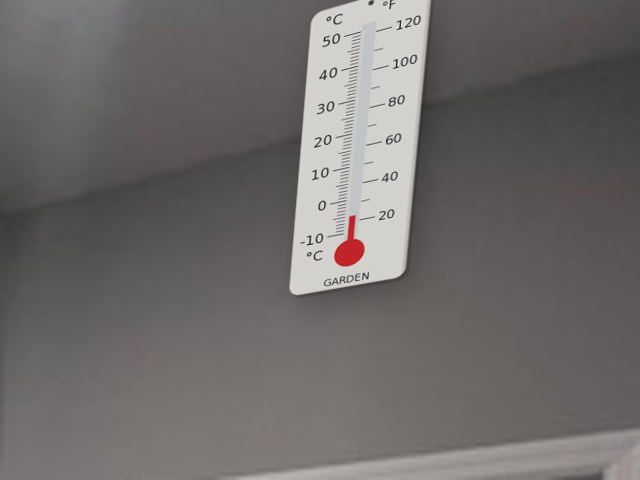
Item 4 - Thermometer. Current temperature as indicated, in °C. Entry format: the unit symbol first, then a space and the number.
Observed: °C -5
